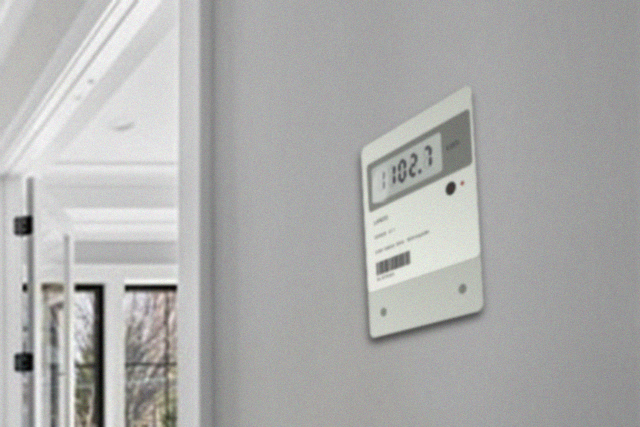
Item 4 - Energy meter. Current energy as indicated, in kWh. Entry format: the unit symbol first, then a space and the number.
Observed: kWh 1102.7
